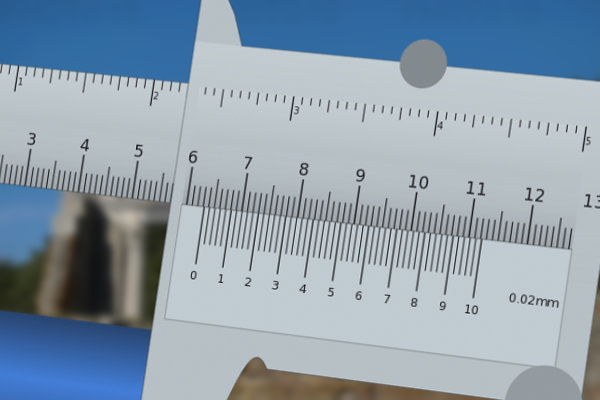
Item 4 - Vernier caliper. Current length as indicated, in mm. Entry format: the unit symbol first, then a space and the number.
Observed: mm 63.2
